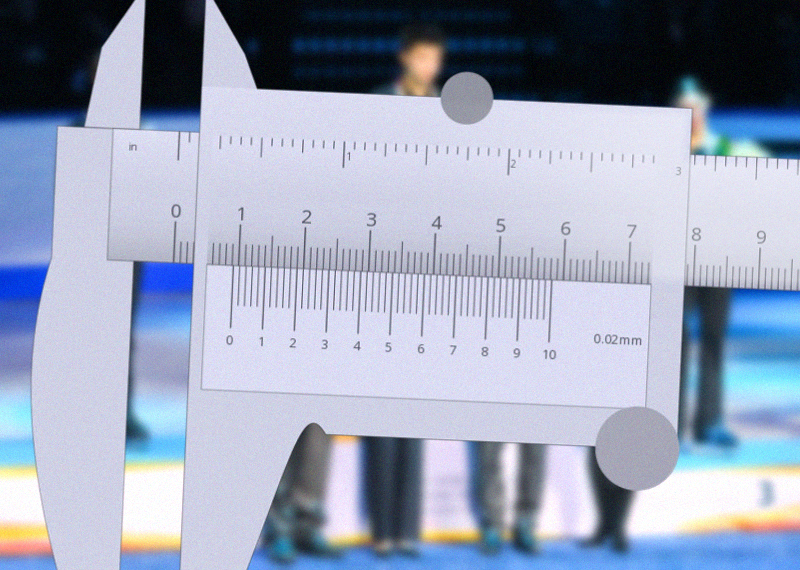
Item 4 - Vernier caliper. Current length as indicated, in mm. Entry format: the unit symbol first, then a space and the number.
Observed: mm 9.2
